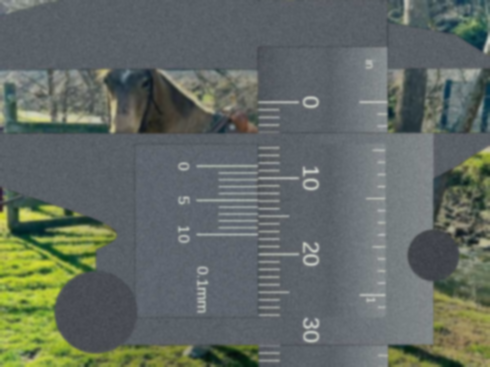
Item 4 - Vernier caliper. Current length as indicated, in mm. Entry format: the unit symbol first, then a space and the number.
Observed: mm 8.4
